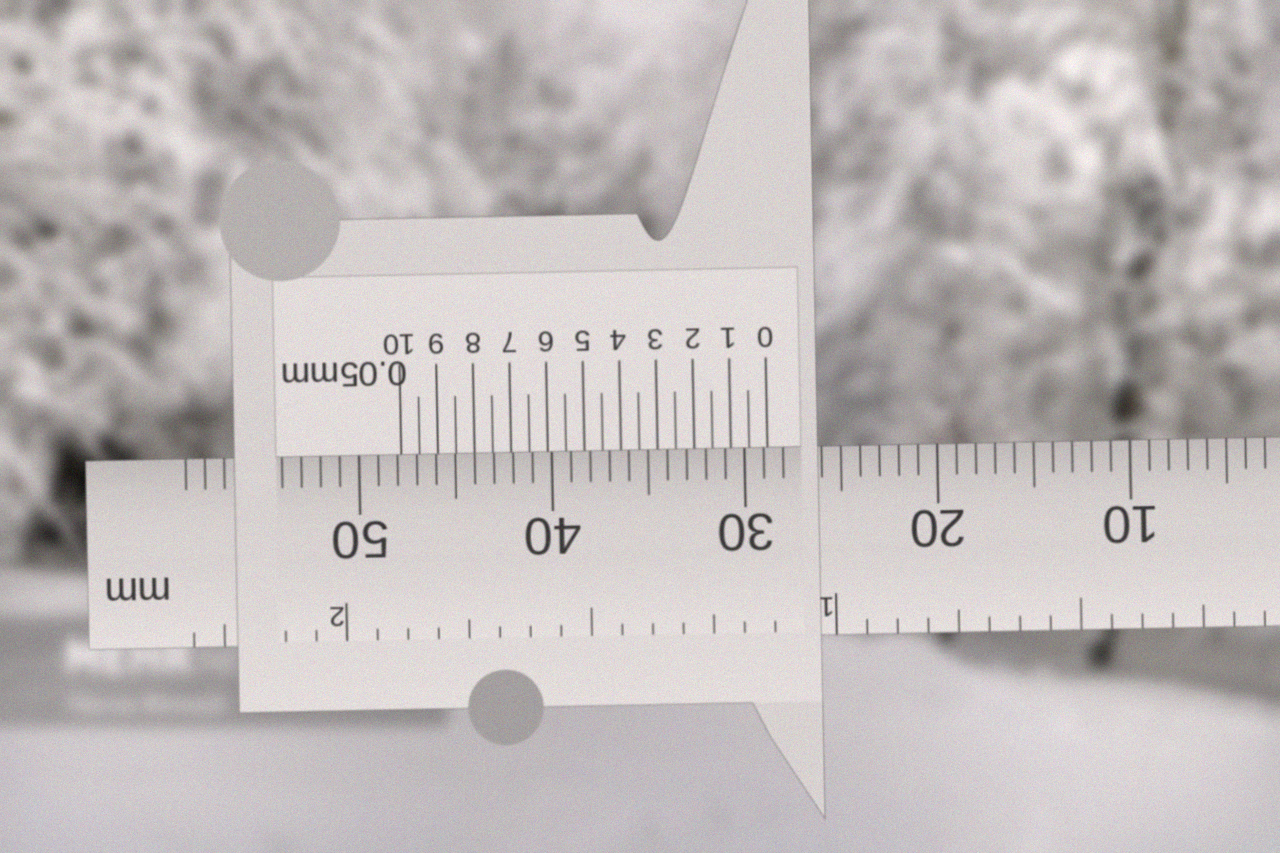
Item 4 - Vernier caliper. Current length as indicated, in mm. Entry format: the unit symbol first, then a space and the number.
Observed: mm 28.8
